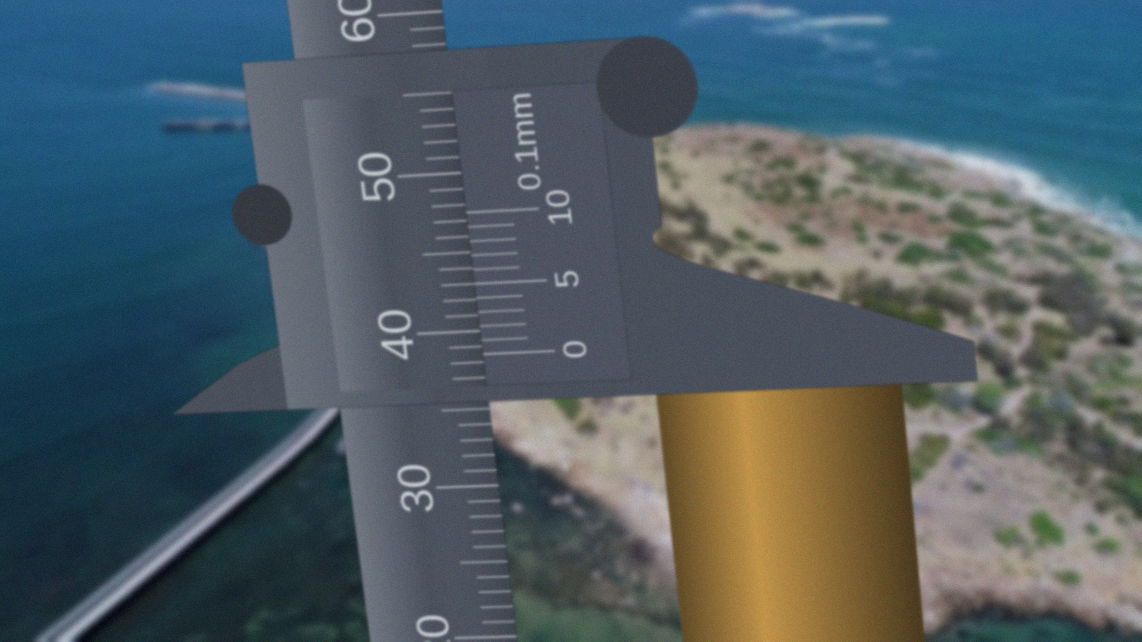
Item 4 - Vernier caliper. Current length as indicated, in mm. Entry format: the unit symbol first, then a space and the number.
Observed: mm 38.5
